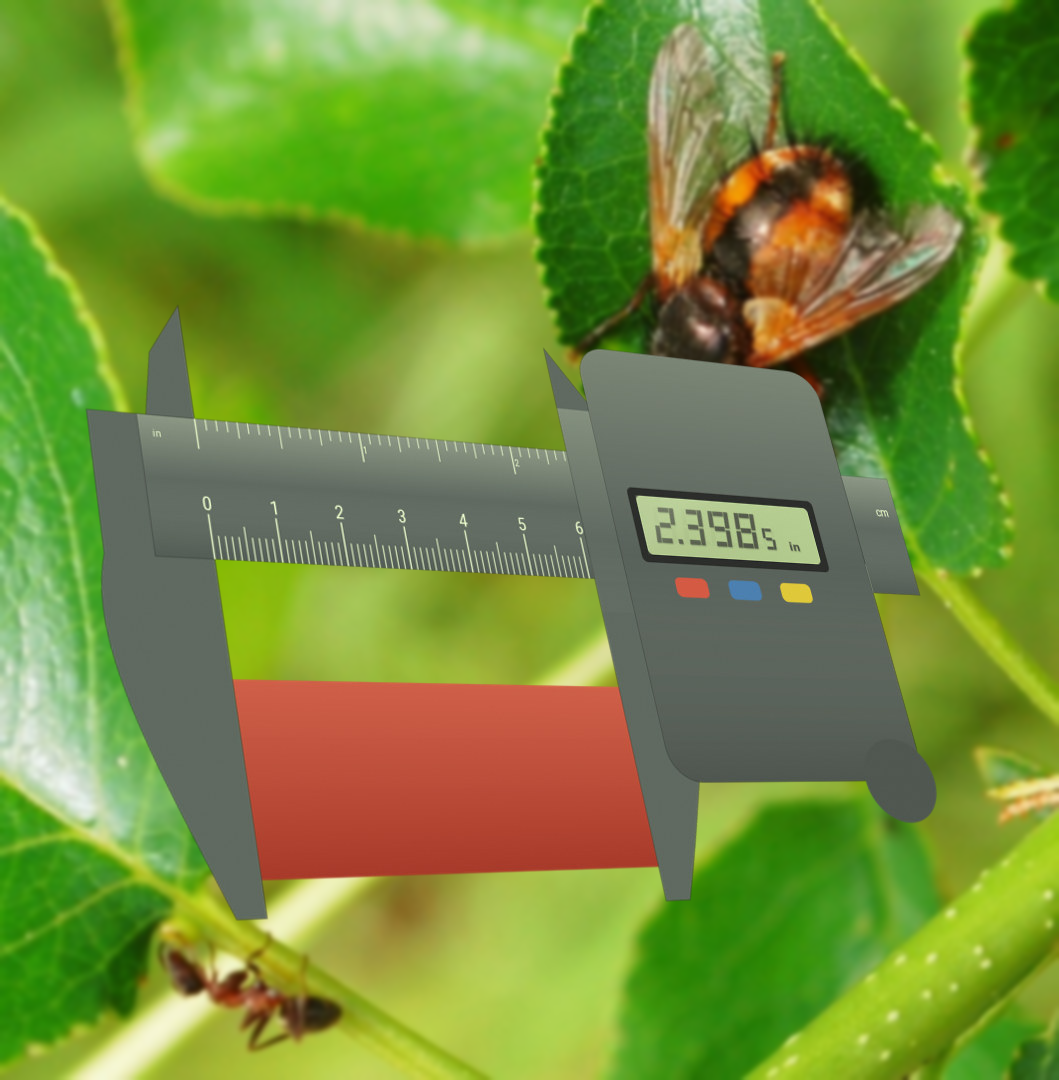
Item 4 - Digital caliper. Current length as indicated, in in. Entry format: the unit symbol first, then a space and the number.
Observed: in 2.3985
